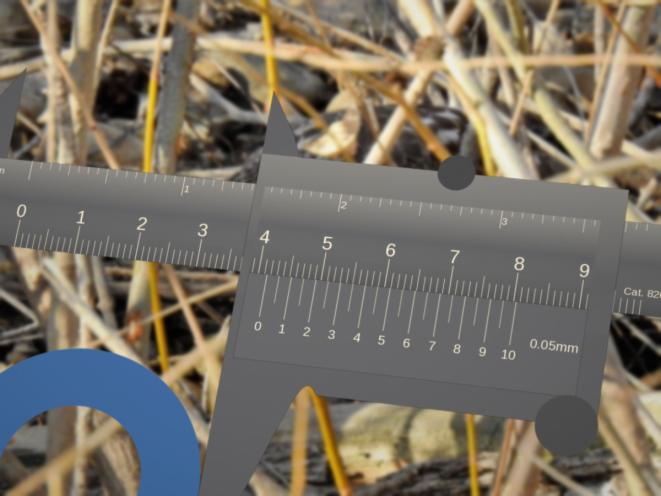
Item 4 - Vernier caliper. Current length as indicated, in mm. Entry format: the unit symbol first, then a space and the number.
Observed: mm 41.4
